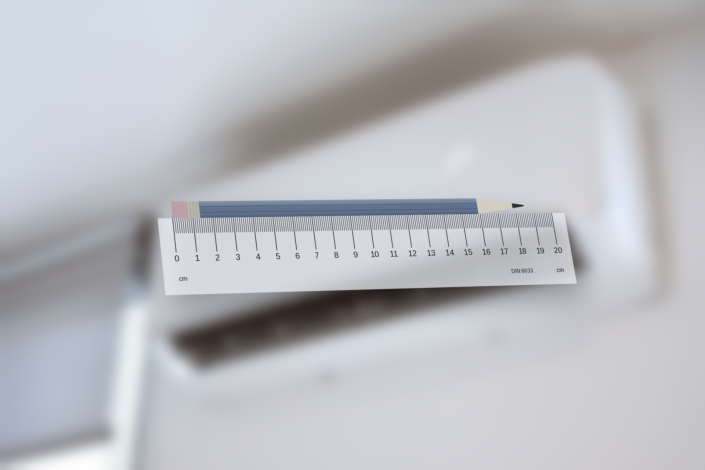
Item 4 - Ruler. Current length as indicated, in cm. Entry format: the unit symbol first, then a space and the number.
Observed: cm 18.5
